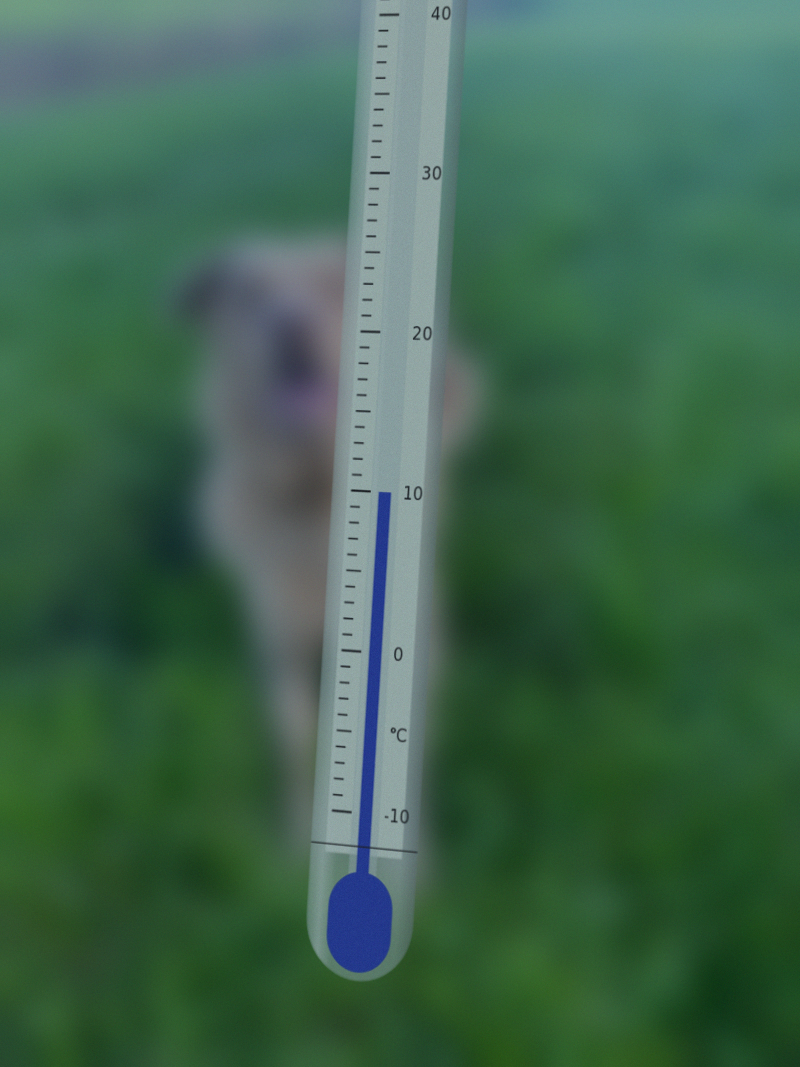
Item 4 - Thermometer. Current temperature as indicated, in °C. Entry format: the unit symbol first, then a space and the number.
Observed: °C 10
